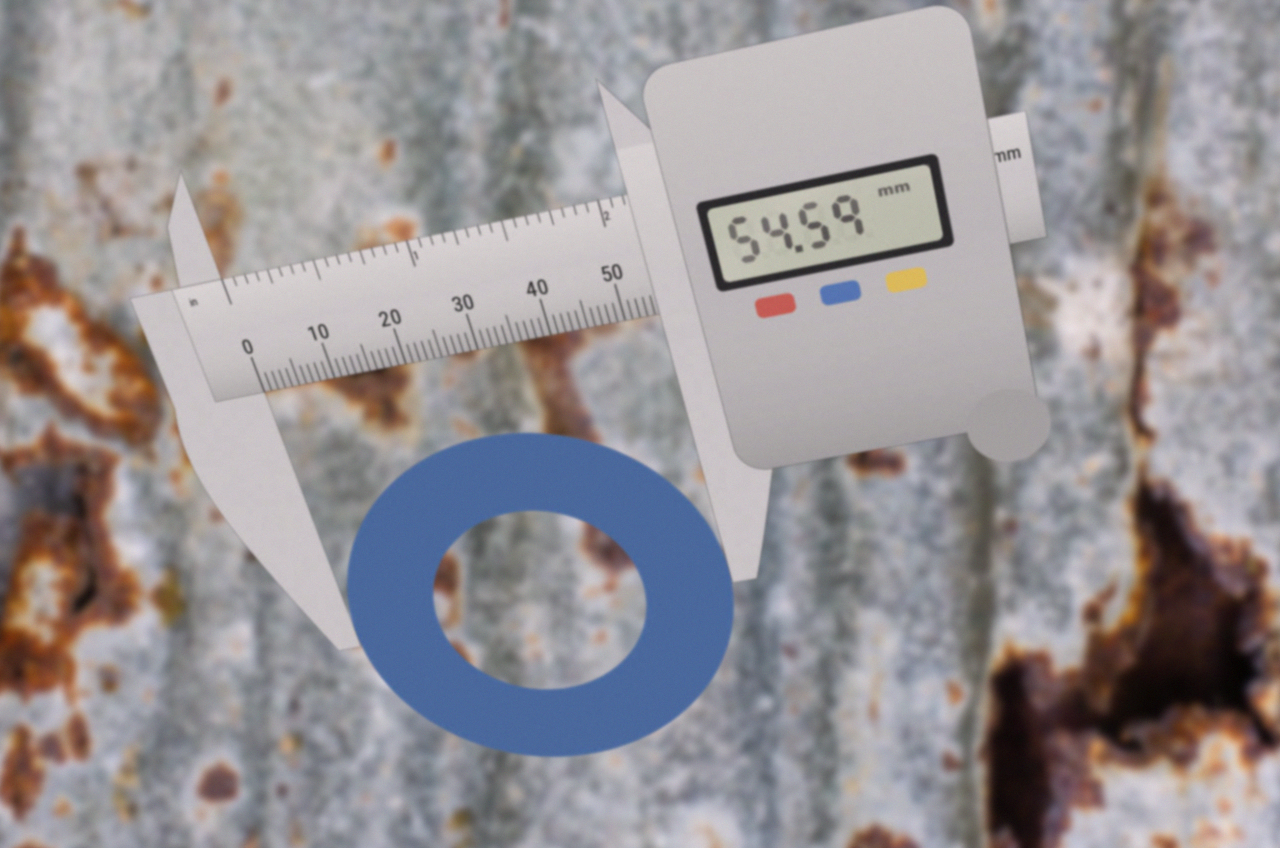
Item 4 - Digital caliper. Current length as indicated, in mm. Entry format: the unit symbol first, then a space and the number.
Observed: mm 54.59
